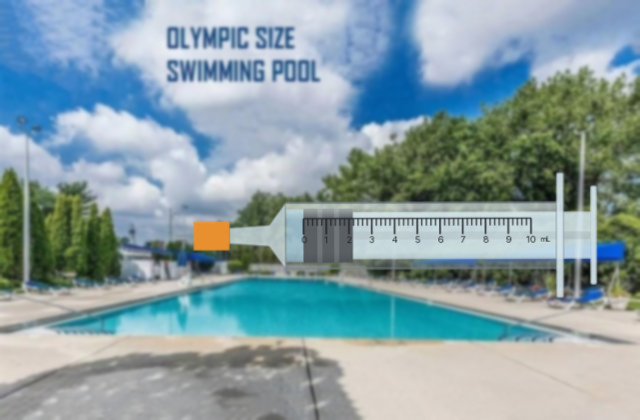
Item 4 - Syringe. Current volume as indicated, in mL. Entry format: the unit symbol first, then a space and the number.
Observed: mL 0
